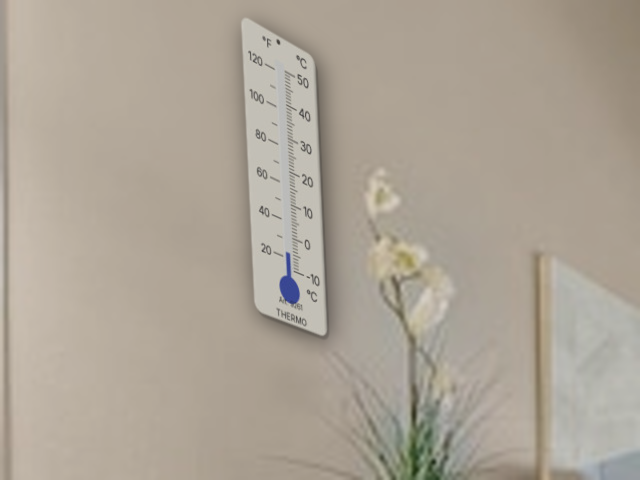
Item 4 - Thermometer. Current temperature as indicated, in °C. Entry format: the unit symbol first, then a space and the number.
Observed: °C -5
